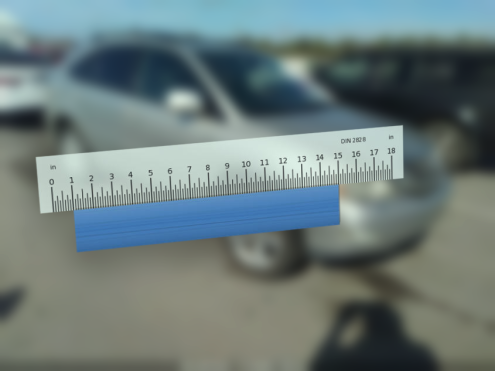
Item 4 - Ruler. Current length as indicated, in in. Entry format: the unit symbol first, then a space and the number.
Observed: in 14
